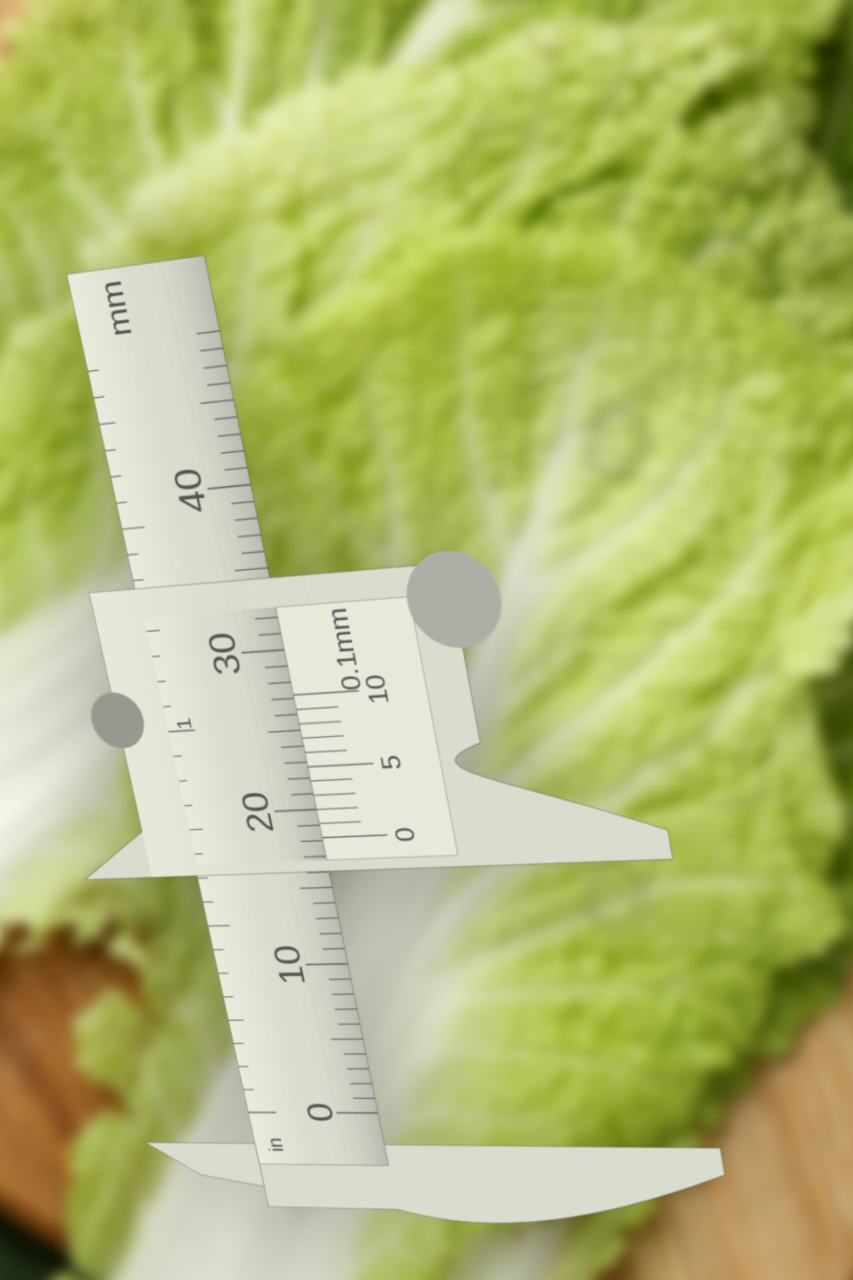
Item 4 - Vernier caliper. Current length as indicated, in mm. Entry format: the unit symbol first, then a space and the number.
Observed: mm 18.2
